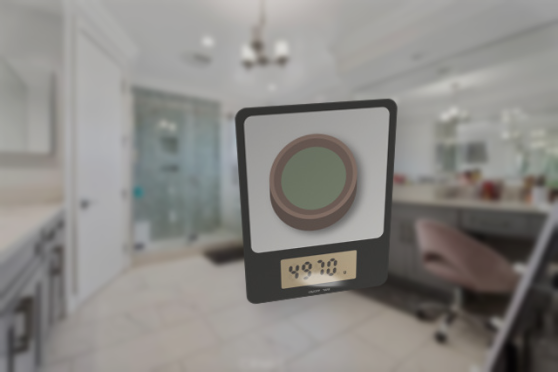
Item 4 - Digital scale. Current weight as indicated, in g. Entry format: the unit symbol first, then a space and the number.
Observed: g 4970
